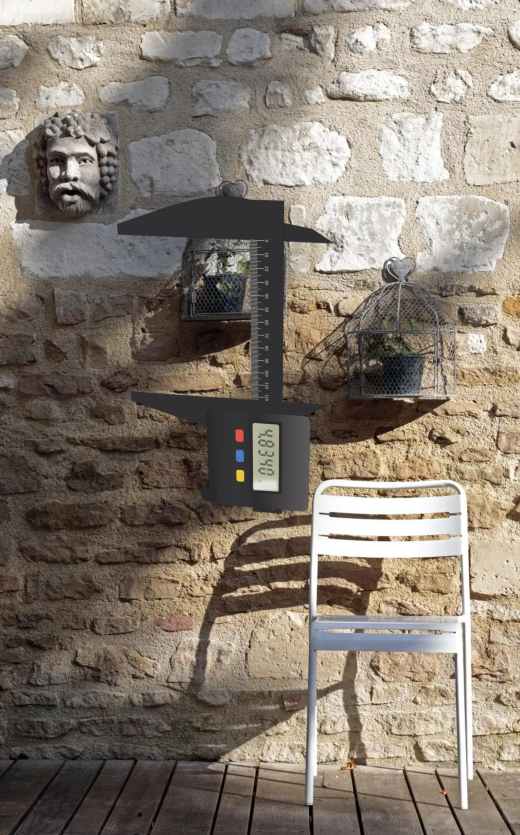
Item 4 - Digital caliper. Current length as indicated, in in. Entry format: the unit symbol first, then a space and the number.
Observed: in 4.8340
